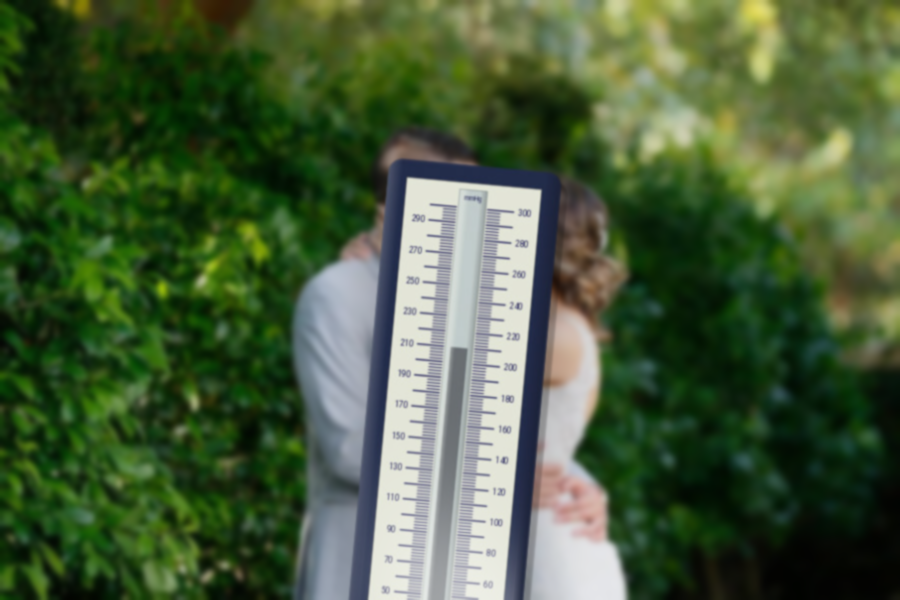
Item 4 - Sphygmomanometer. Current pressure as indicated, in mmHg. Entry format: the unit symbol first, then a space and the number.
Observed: mmHg 210
